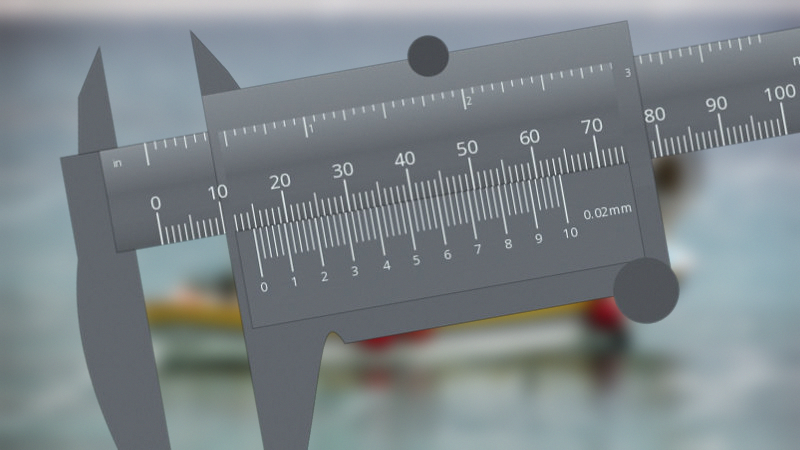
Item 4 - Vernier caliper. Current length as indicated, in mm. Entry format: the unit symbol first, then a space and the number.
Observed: mm 14.6
